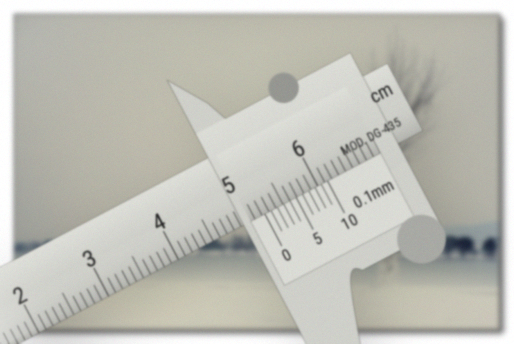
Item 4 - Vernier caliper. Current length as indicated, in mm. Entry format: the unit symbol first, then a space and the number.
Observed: mm 52.4
